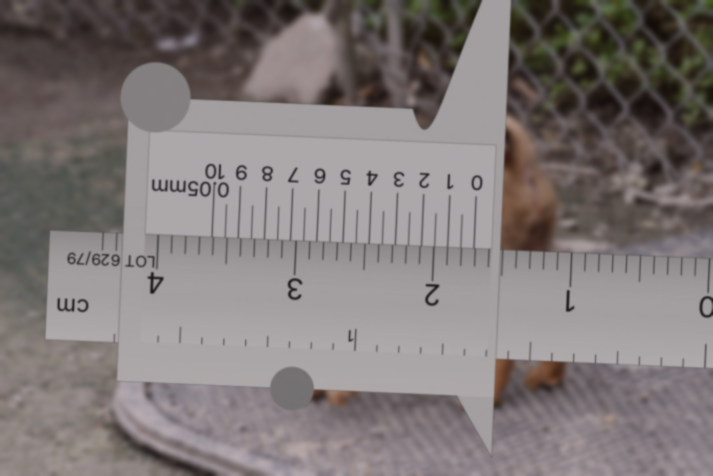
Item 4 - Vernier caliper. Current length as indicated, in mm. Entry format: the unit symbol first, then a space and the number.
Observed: mm 17.1
